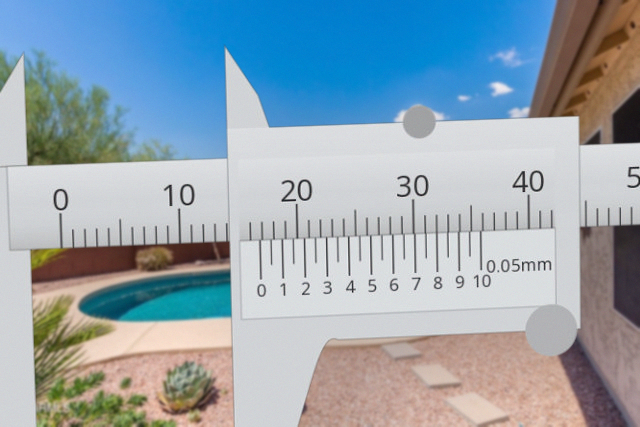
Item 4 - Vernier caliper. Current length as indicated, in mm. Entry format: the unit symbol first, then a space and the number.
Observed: mm 16.8
